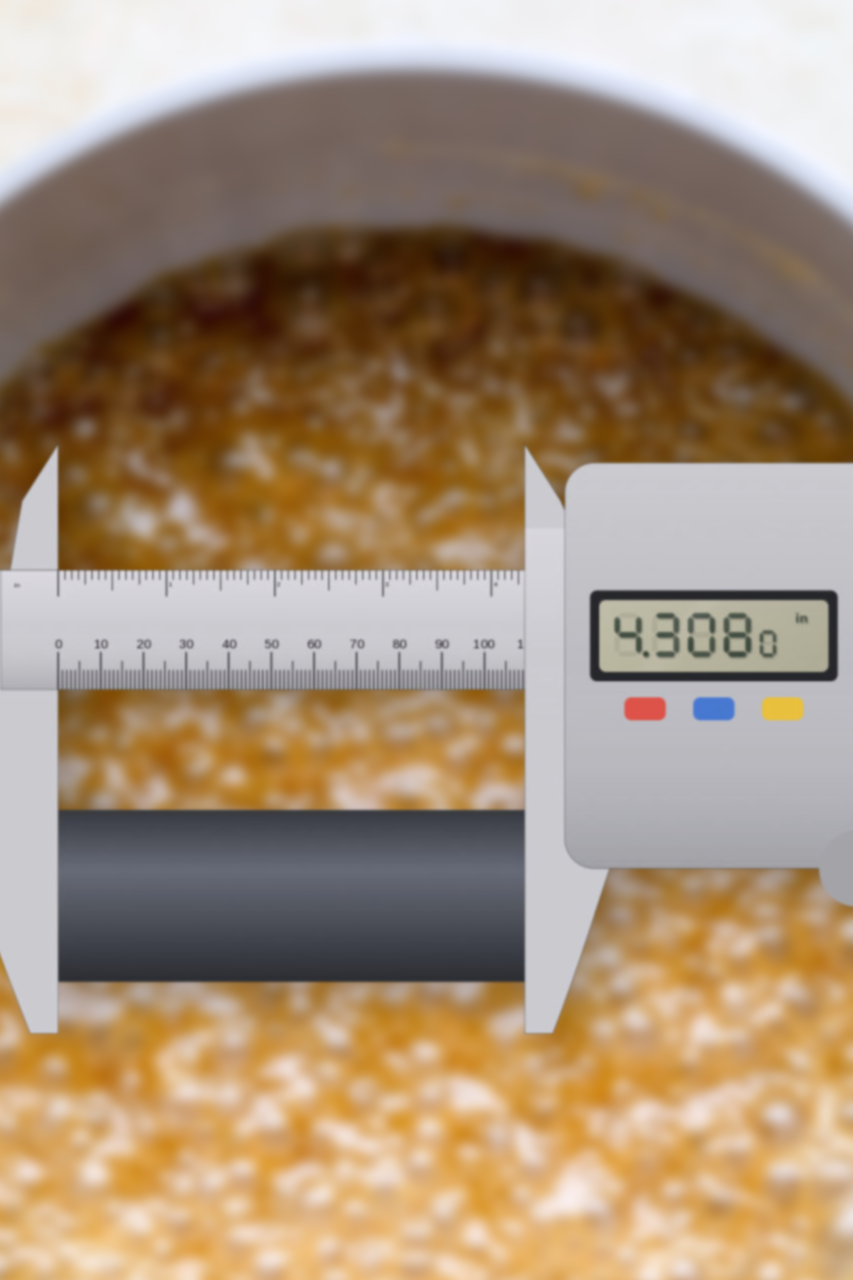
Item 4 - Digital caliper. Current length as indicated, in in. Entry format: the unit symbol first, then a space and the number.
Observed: in 4.3080
